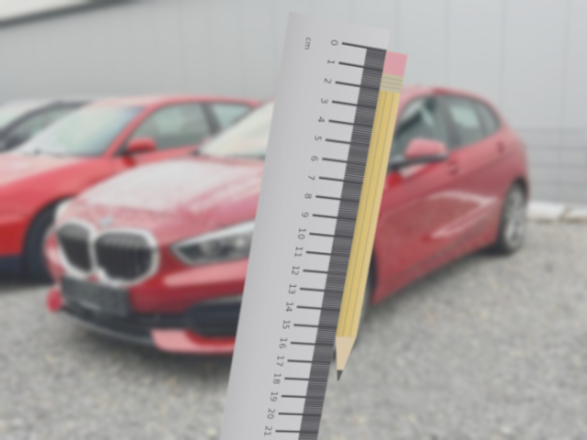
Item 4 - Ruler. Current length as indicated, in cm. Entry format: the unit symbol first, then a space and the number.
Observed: cm 18
